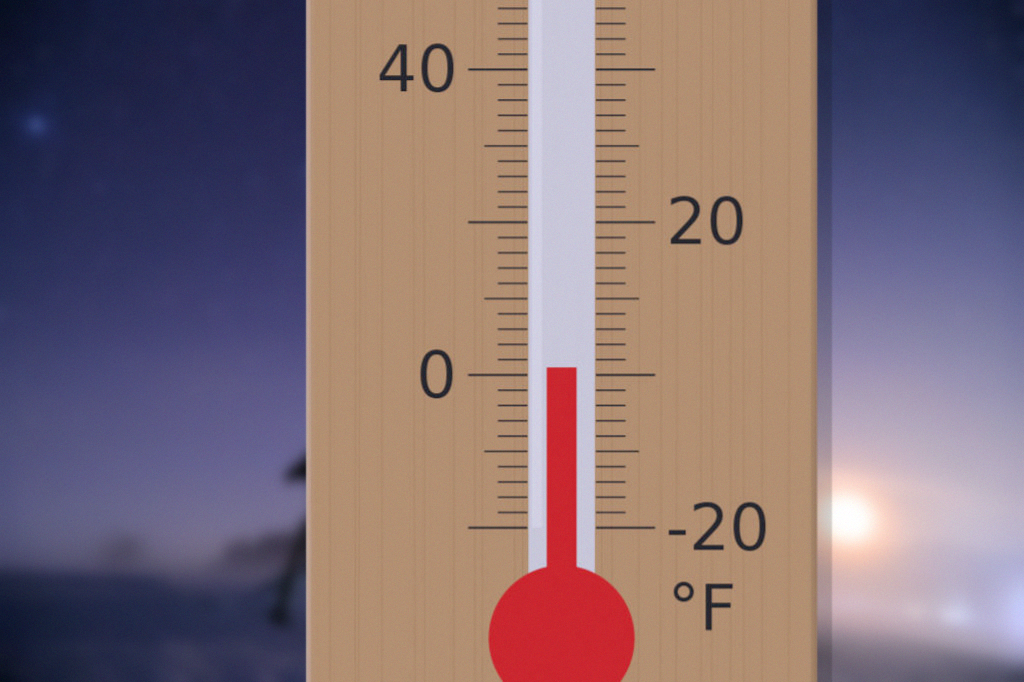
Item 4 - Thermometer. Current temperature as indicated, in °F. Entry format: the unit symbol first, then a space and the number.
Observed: °F 1
